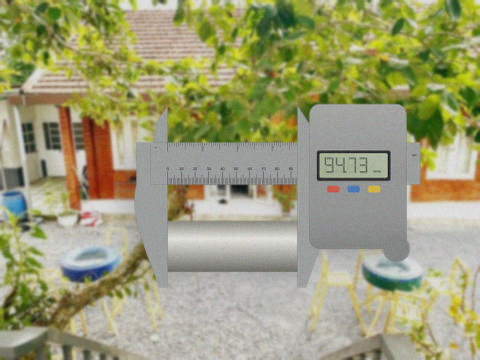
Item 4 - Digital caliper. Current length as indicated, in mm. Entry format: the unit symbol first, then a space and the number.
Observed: mm 94.73
